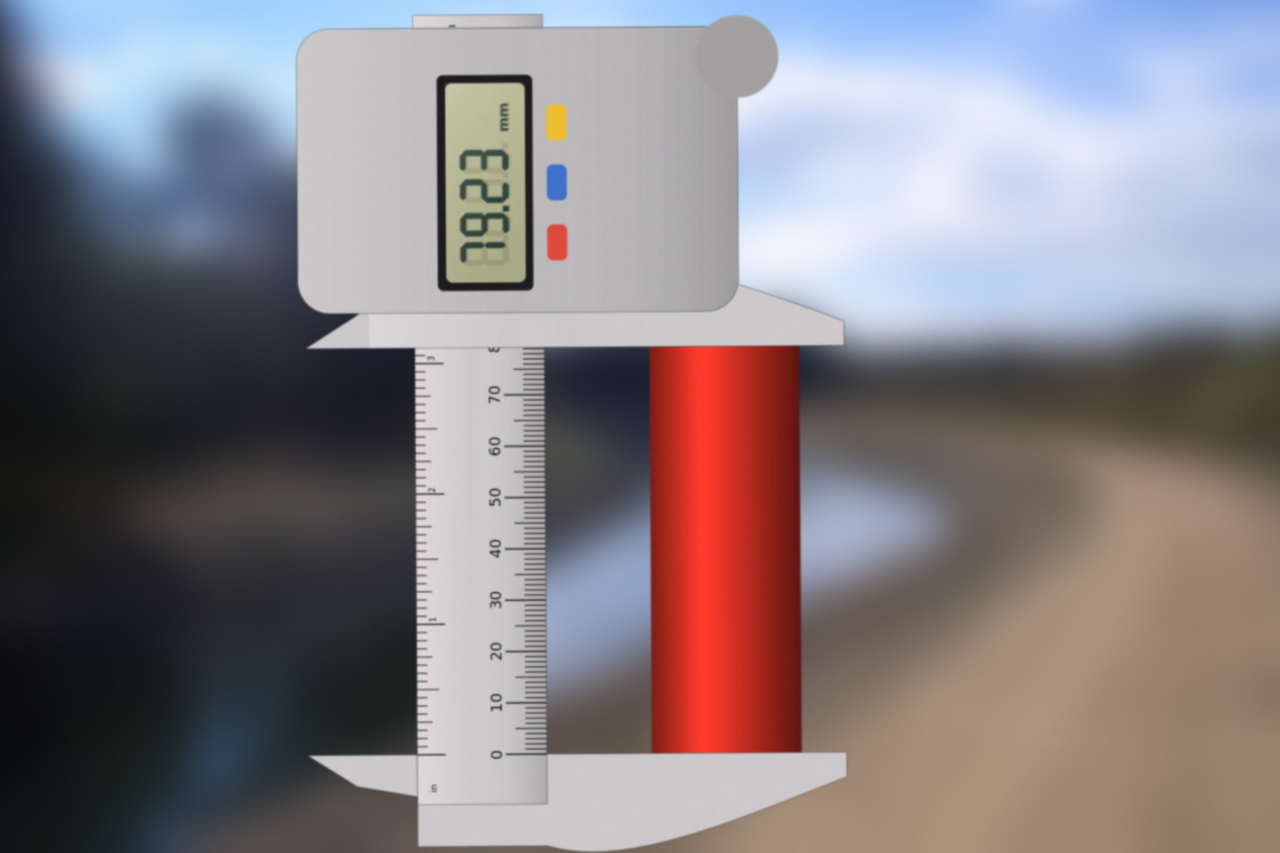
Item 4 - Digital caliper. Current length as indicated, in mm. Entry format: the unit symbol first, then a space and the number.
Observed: mm 79.23
